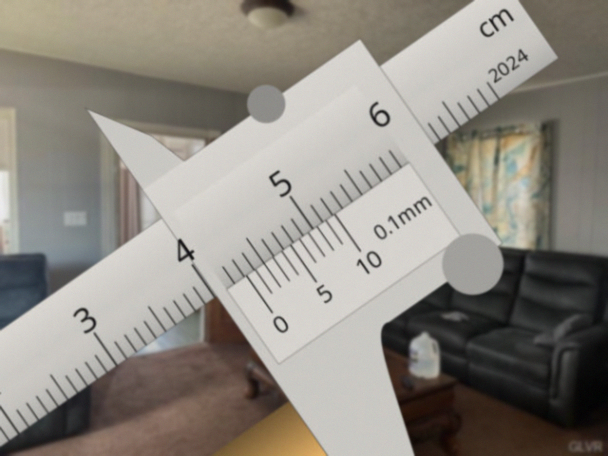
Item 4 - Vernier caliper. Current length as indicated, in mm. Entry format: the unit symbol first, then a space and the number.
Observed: mm 43.2
